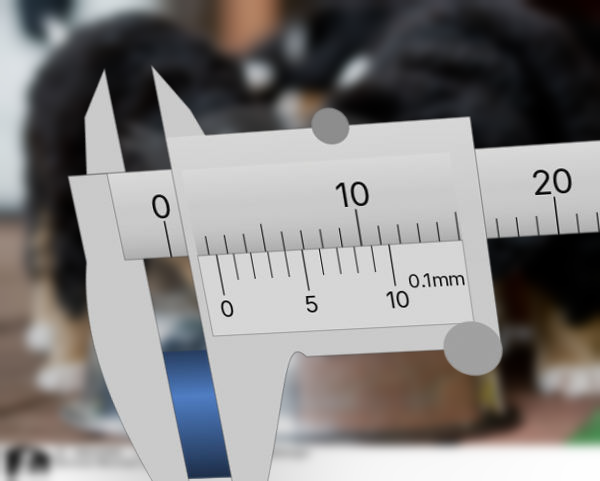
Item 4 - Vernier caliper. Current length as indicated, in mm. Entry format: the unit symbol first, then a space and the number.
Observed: mm 2.4
